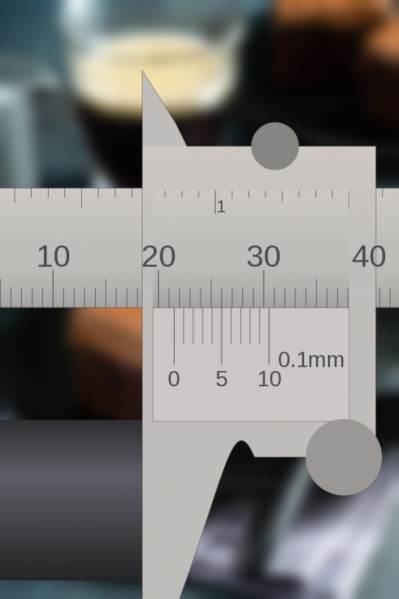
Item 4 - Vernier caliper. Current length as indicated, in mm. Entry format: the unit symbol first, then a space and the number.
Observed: mm 21.5
